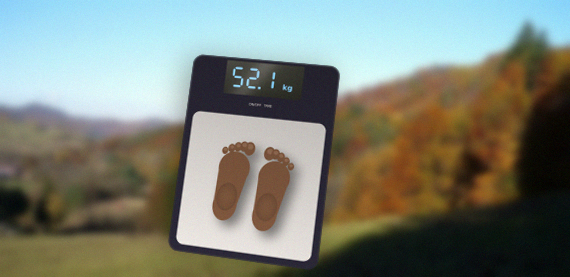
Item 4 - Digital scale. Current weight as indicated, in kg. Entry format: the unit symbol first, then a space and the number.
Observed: kg 52.1
